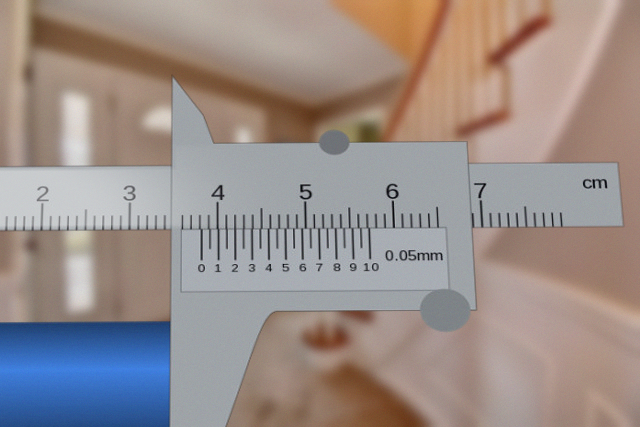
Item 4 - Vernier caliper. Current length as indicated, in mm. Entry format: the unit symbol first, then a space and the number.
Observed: mm 38.2
